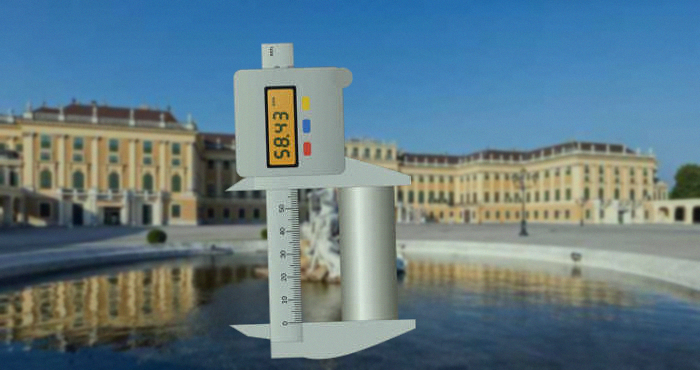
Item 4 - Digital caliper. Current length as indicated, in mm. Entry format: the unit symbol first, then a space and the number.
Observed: mm 58.43
